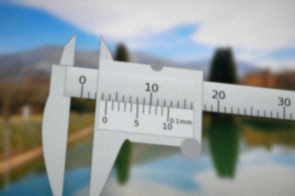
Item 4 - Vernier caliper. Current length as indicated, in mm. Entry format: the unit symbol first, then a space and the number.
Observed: mm 3.6
